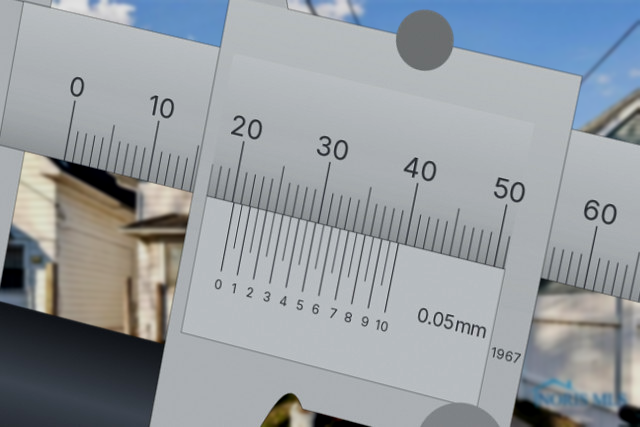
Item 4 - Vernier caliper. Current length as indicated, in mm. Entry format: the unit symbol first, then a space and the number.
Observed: mm 20.2
